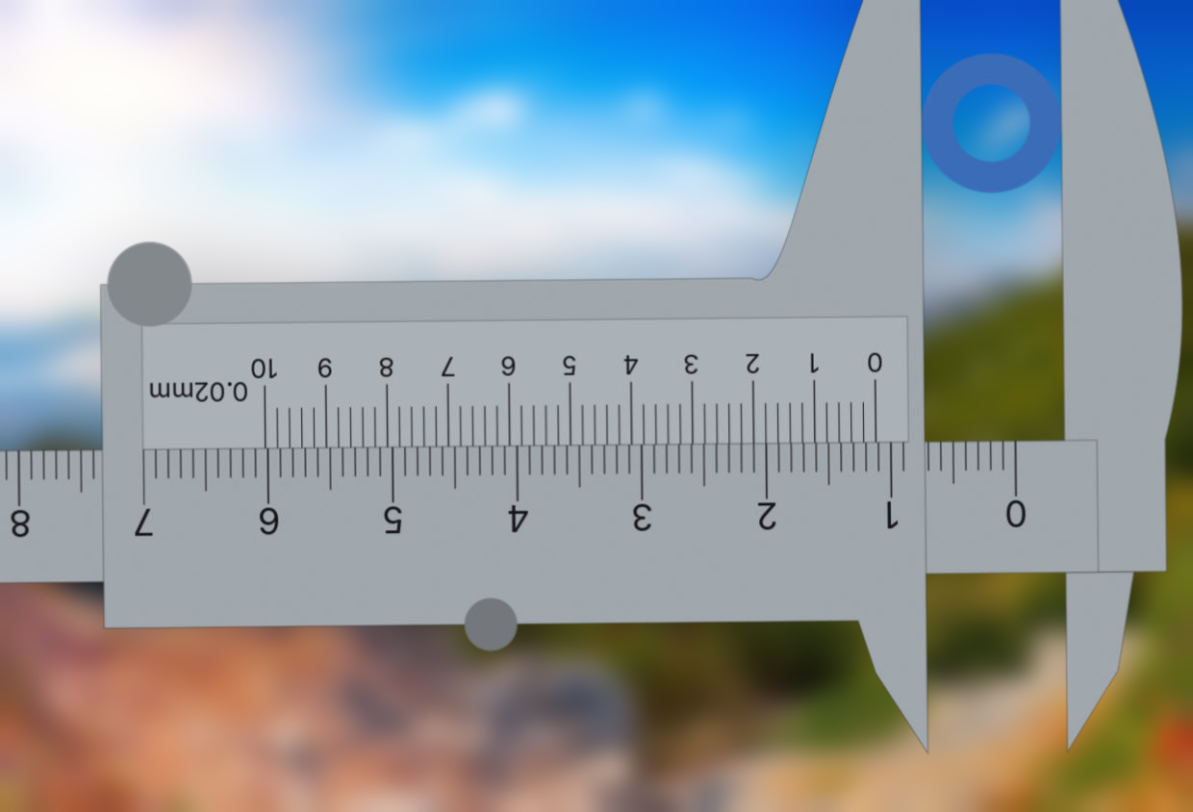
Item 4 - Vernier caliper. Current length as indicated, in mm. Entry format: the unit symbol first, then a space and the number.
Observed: mm 11.2
